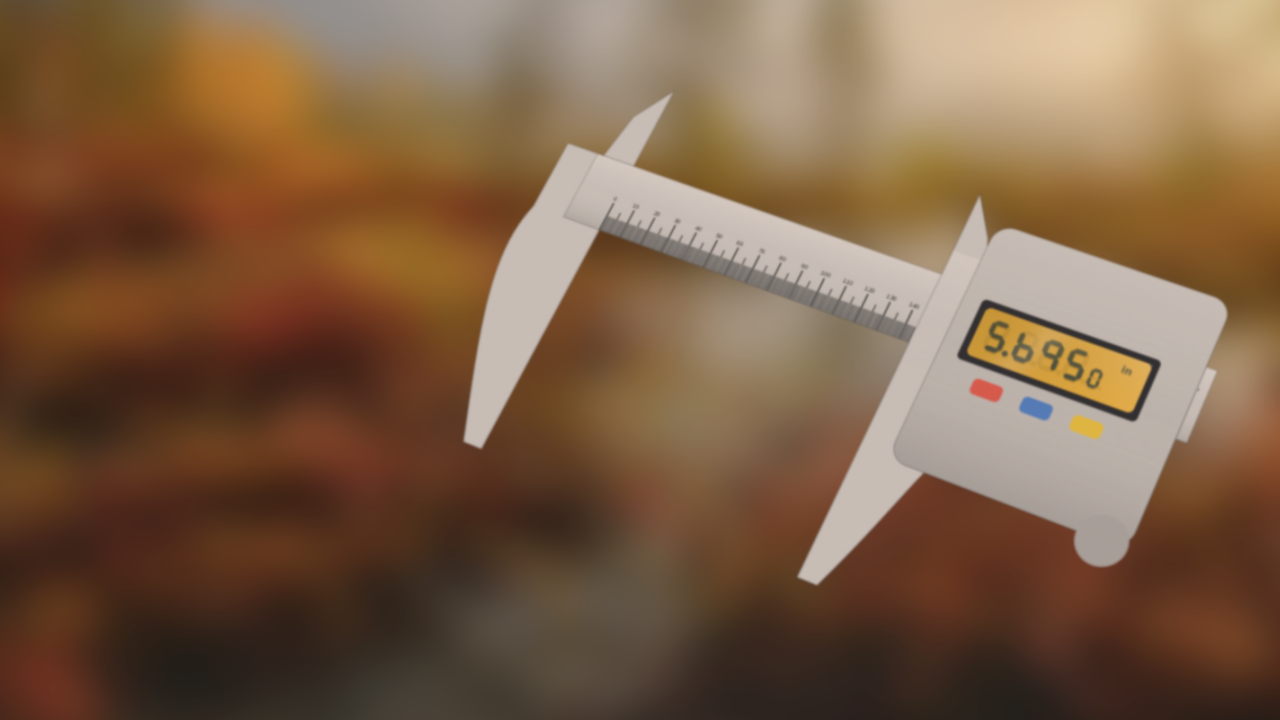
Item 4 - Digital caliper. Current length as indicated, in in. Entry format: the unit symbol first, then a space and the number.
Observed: in 5.6950
